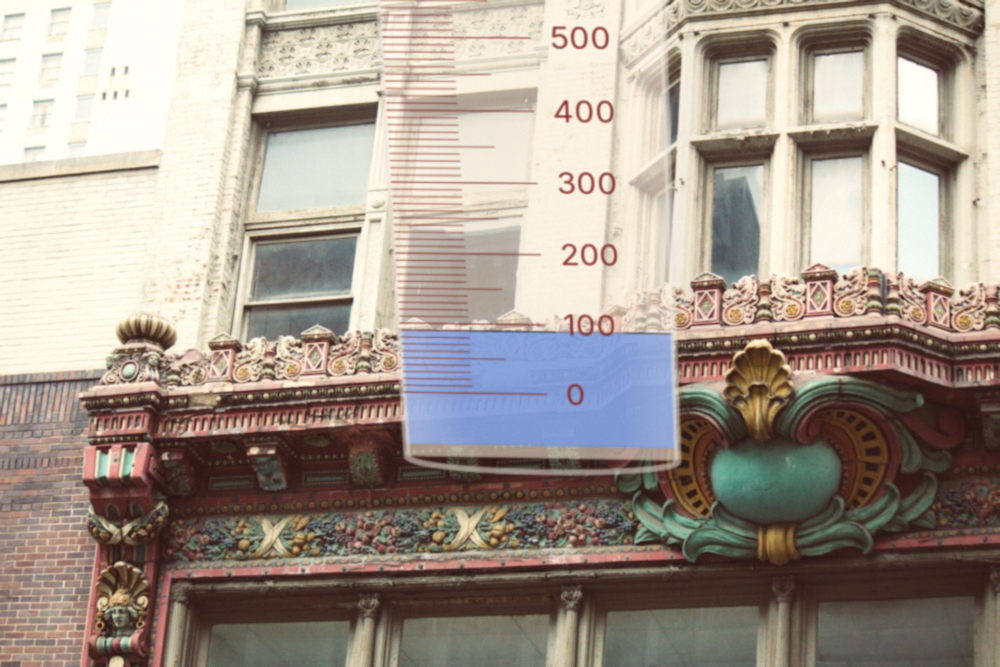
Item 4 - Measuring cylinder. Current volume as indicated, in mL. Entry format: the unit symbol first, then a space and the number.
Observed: mL 90
